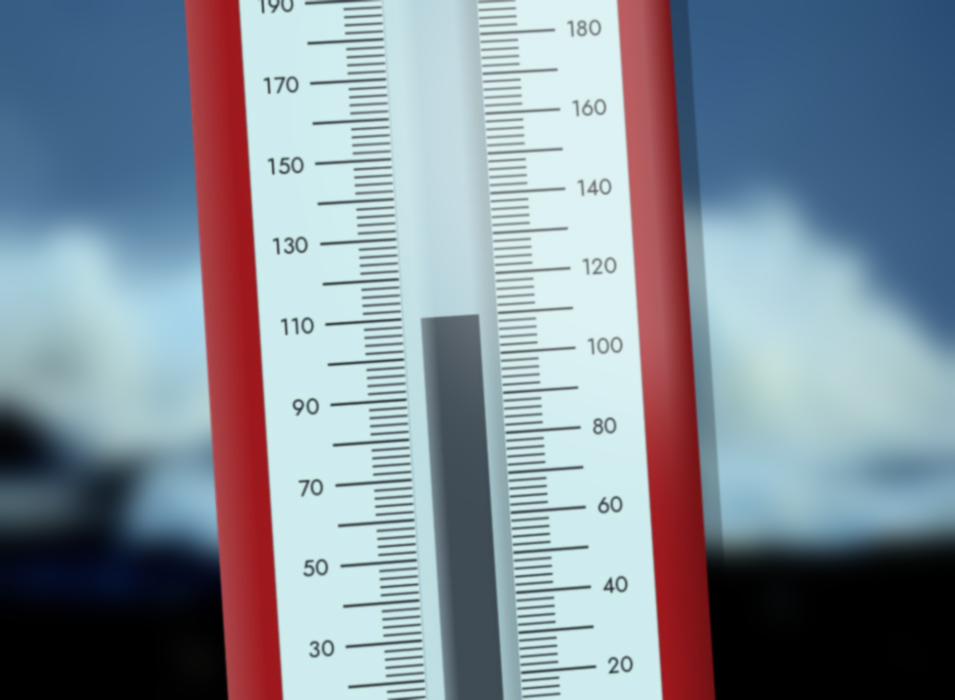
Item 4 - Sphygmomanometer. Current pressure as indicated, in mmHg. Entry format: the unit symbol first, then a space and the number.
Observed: mmHg 110
